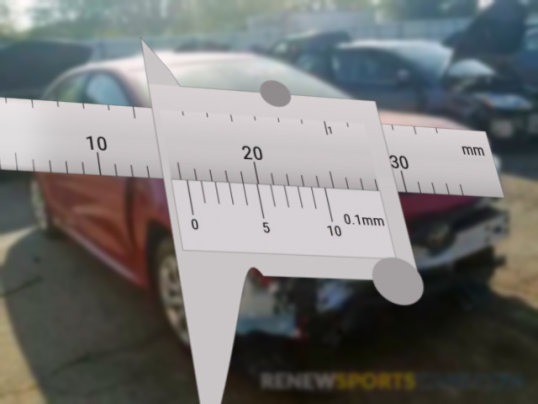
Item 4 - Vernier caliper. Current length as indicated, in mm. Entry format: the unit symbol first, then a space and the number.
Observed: mm 15.4
